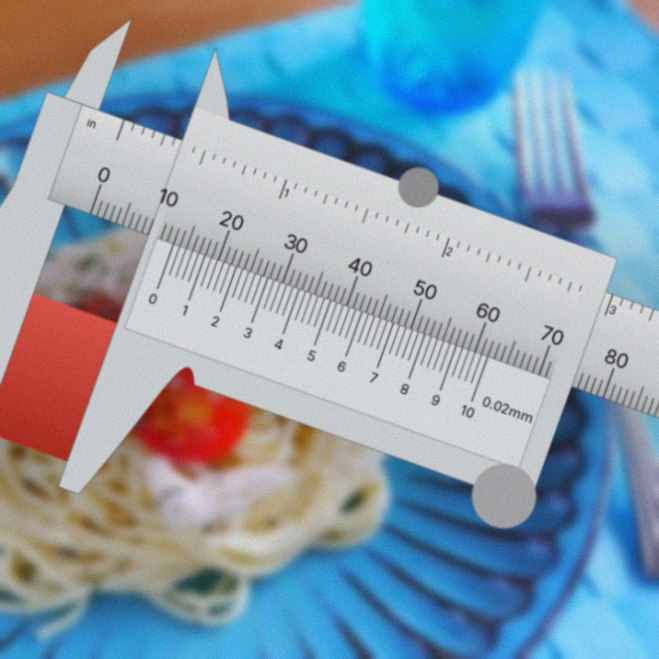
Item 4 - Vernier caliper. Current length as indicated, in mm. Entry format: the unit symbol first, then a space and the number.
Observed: mm 13.0
